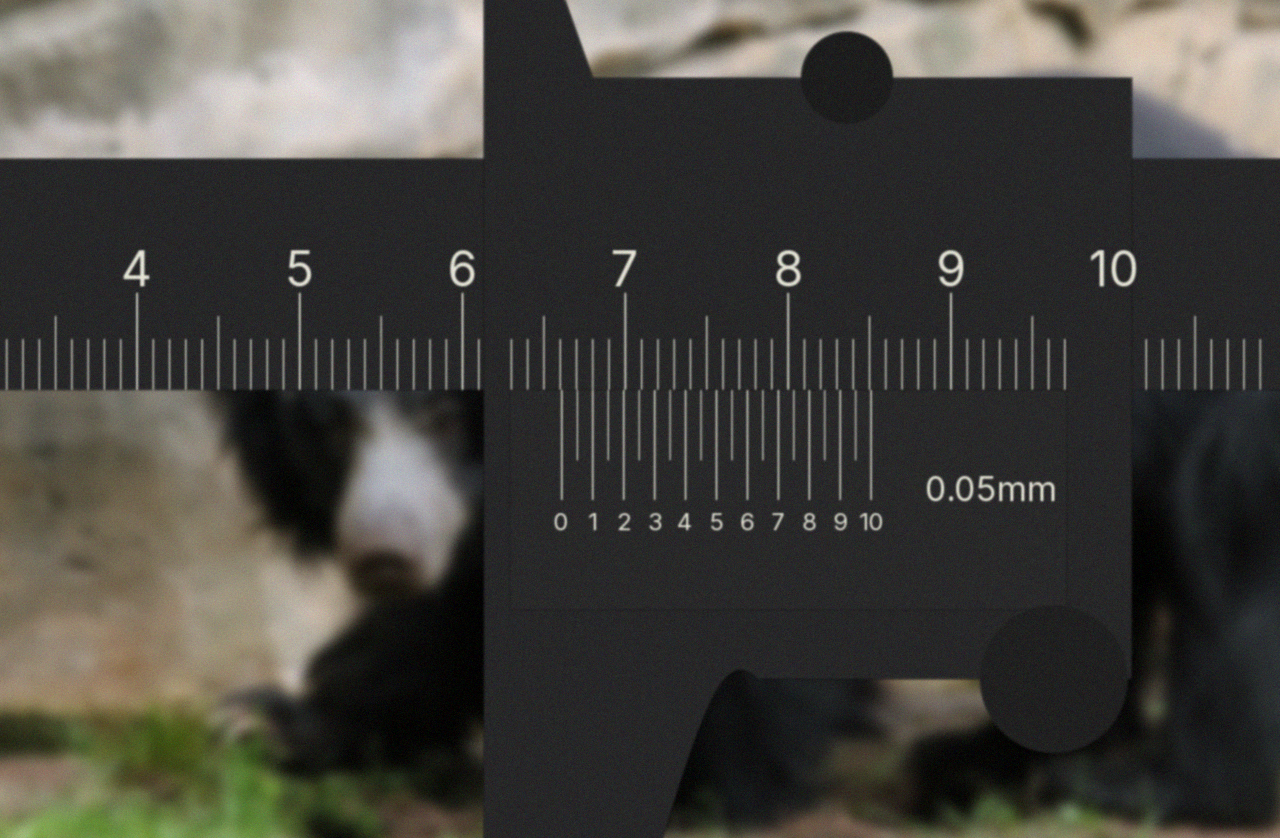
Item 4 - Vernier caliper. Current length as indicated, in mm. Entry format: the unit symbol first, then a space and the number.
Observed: mm 66.1
